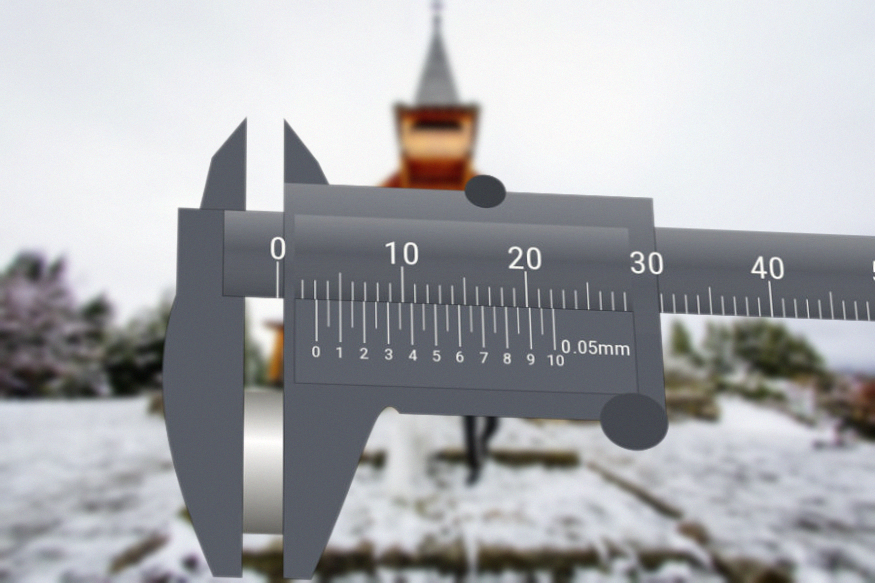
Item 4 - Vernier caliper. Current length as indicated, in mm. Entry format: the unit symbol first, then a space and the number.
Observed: mm 3.1
